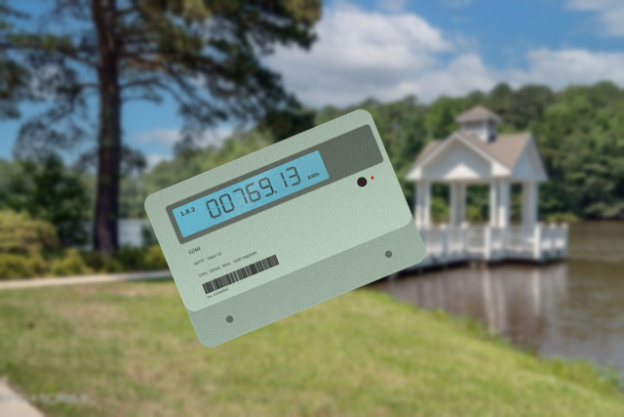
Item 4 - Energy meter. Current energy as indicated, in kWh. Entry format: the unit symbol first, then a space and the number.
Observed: kWh 769.13
